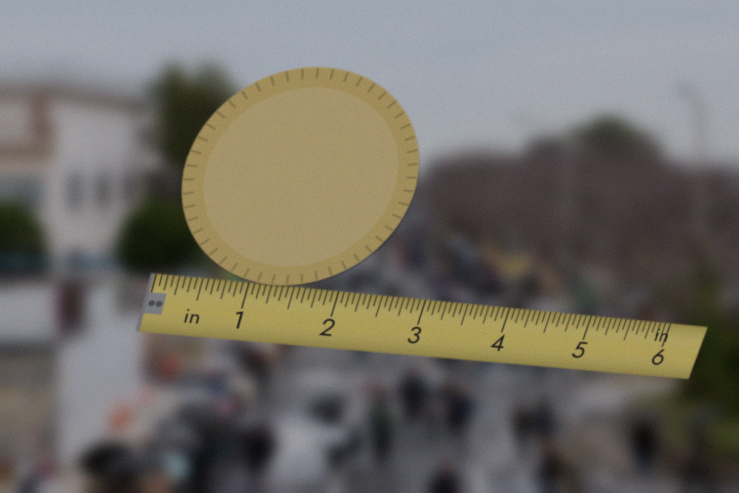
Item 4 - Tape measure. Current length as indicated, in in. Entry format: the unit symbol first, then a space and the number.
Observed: in 2.5
